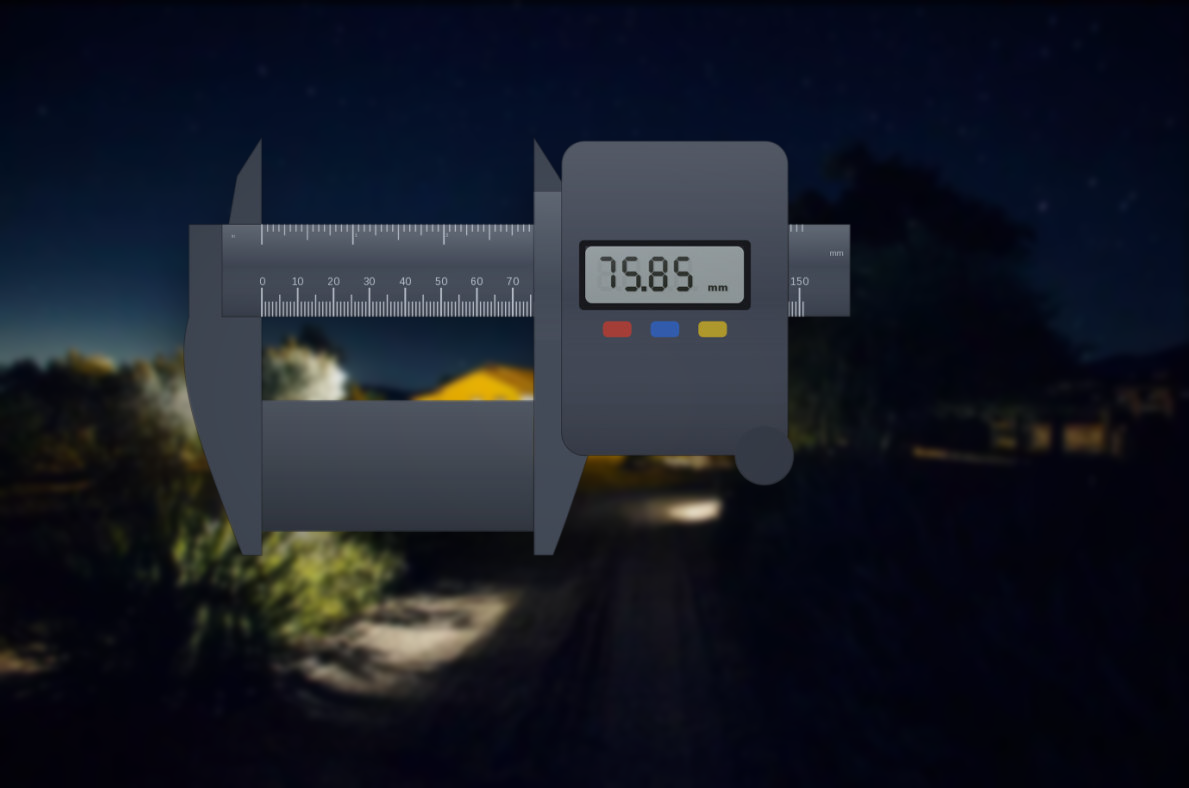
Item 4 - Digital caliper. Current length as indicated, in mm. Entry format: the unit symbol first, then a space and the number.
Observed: mm 75.85
